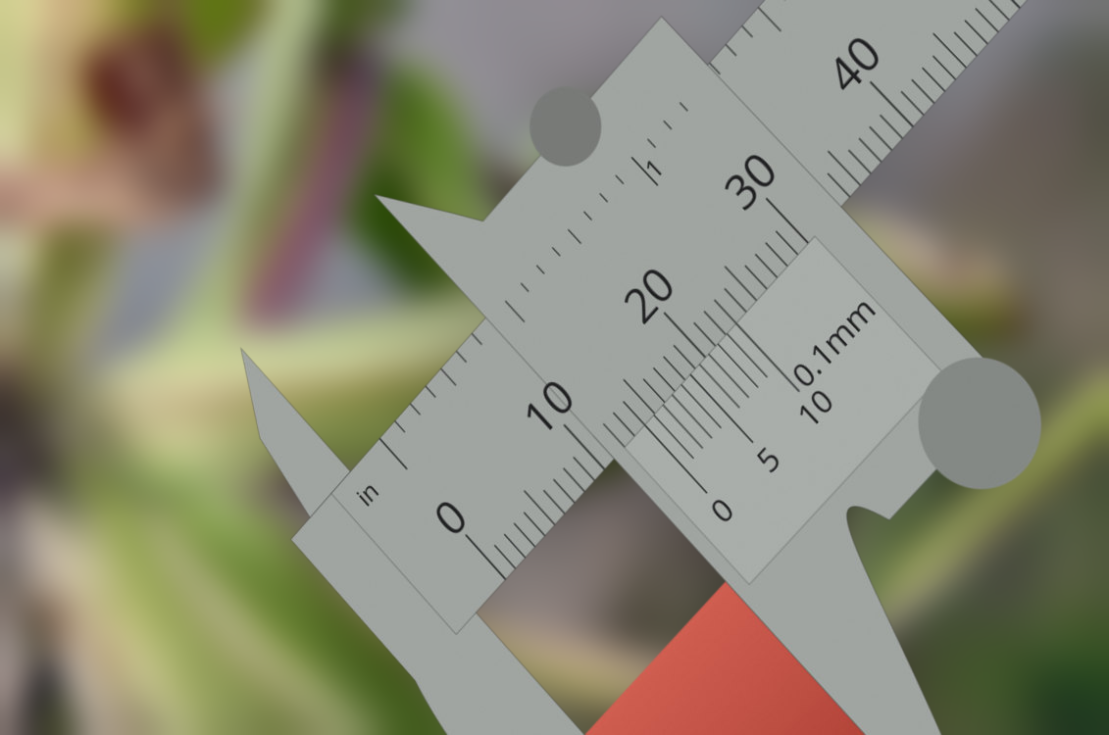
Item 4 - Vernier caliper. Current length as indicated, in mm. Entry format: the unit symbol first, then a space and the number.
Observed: mm 14.0
